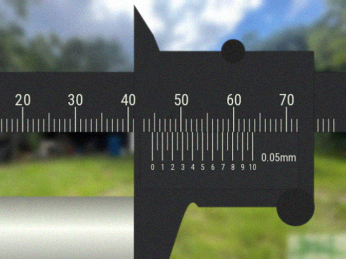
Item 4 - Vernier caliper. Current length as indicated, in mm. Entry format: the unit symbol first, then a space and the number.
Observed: mm 44.6
